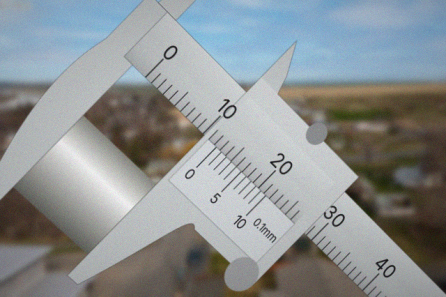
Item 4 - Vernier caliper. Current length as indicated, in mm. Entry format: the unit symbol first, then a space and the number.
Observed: mm 12.4
